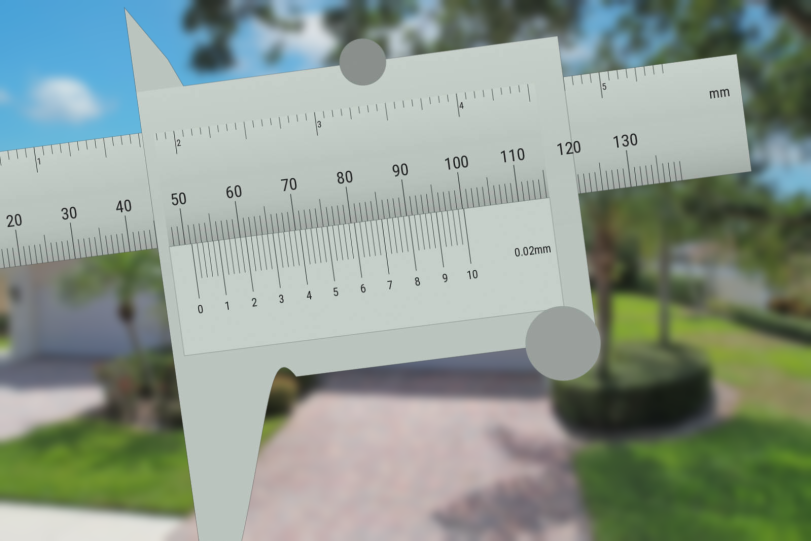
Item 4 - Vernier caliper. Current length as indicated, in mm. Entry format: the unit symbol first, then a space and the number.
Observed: mm 51.2
